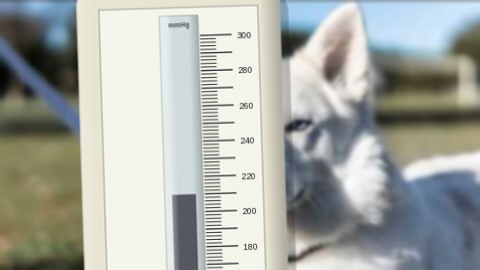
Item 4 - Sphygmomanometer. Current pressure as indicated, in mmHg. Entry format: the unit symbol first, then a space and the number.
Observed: mmHg 210
